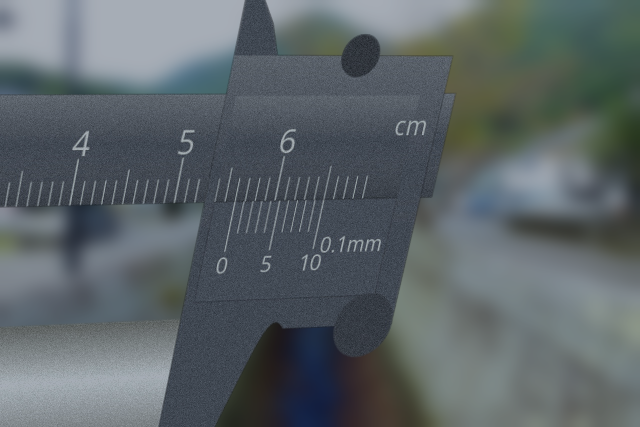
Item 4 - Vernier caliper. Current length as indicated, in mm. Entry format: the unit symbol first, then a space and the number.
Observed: mm 56.0
